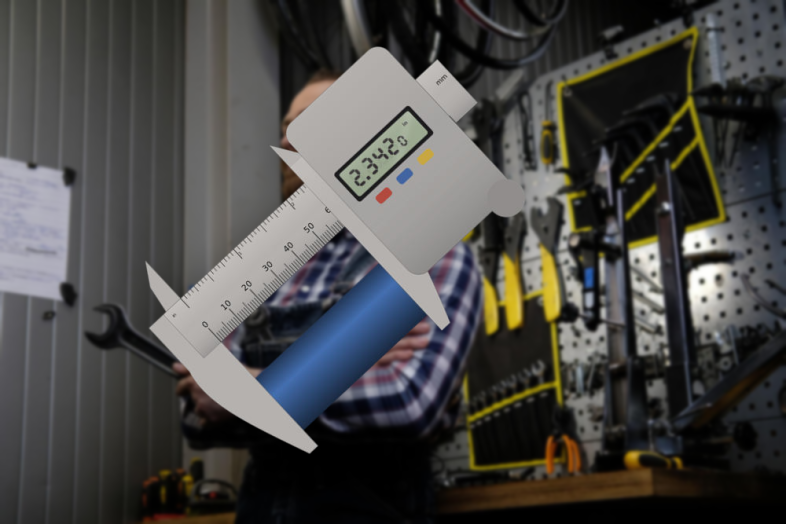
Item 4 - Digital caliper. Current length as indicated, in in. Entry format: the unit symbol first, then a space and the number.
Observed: in 2.3420
